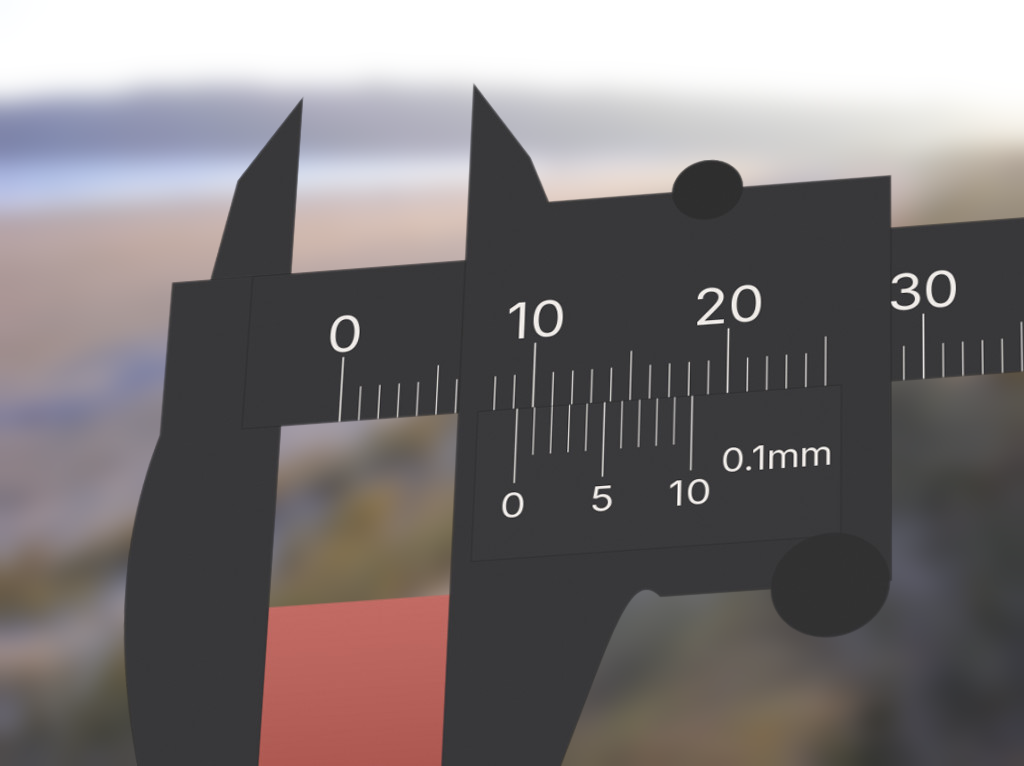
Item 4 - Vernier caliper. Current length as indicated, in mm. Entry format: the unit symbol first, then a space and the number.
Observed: mm 9.2
